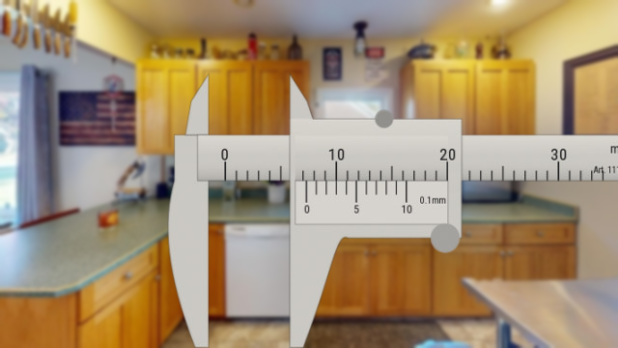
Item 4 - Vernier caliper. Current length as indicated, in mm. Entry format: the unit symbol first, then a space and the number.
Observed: mm 7.3
